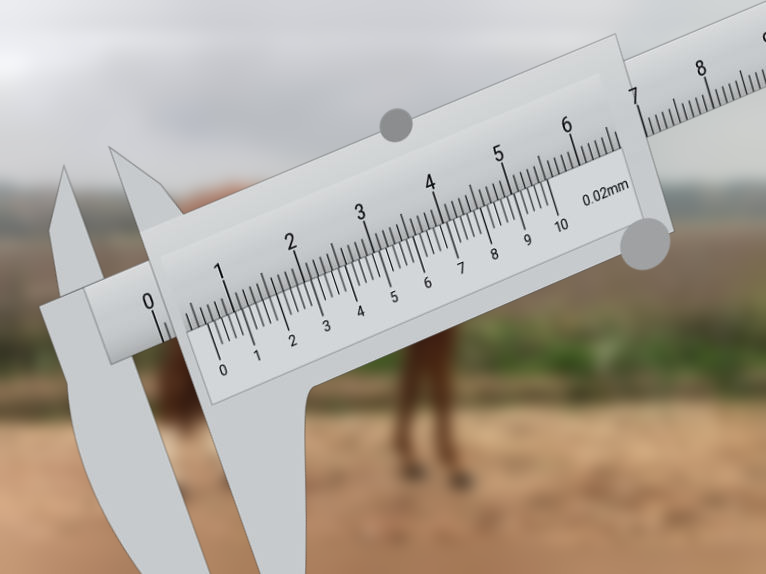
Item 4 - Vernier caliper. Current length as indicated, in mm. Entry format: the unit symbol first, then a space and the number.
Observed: mm 6.2
